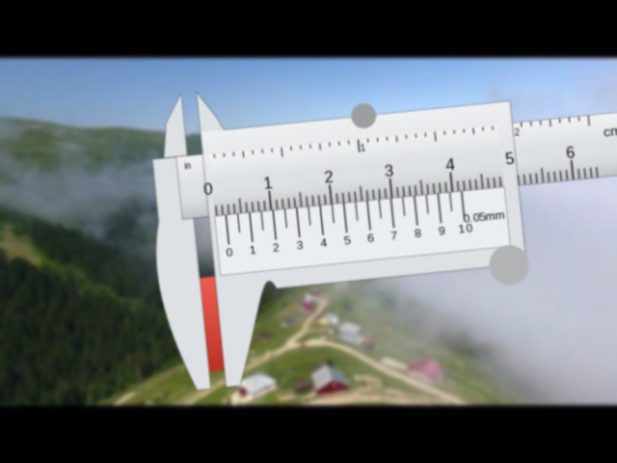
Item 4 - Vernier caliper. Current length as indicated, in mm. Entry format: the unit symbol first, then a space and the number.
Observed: mm 2.5
